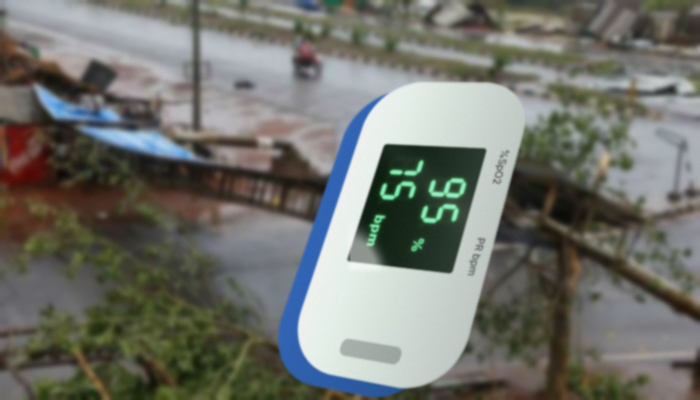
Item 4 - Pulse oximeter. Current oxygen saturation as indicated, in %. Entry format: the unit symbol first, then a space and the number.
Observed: % 95
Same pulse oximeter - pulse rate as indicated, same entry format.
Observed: bpm 75
